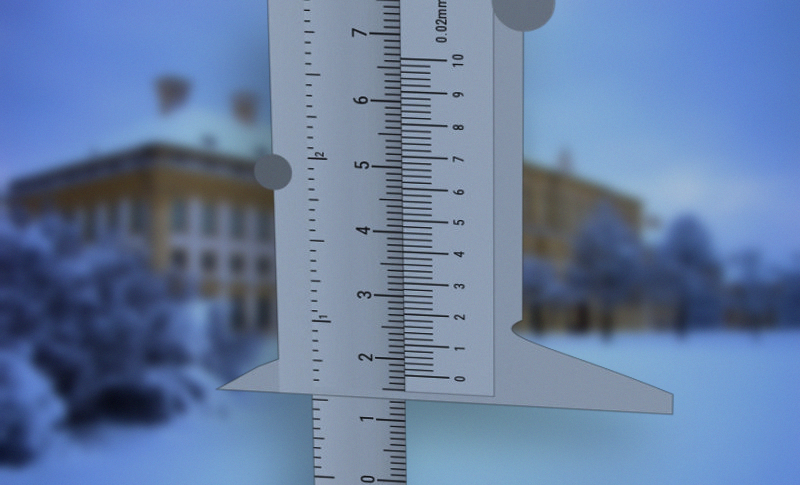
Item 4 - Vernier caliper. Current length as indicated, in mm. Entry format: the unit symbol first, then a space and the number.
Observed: mm 17.4
